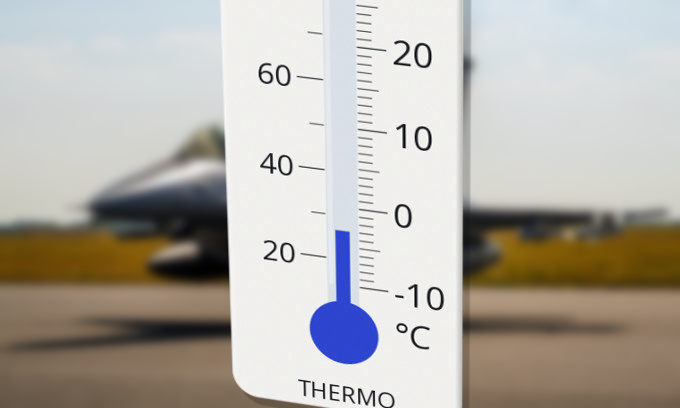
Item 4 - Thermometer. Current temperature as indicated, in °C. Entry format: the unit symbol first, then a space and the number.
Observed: °C -3
